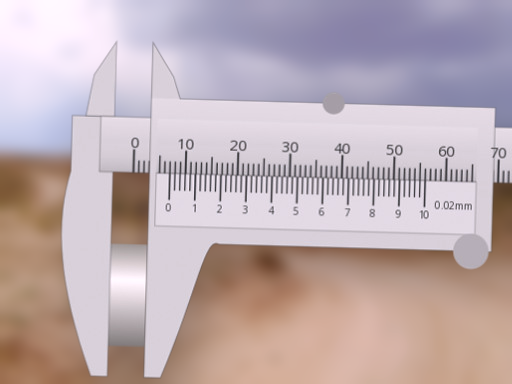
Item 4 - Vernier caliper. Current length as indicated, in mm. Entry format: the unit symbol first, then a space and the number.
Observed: mm 7.0
